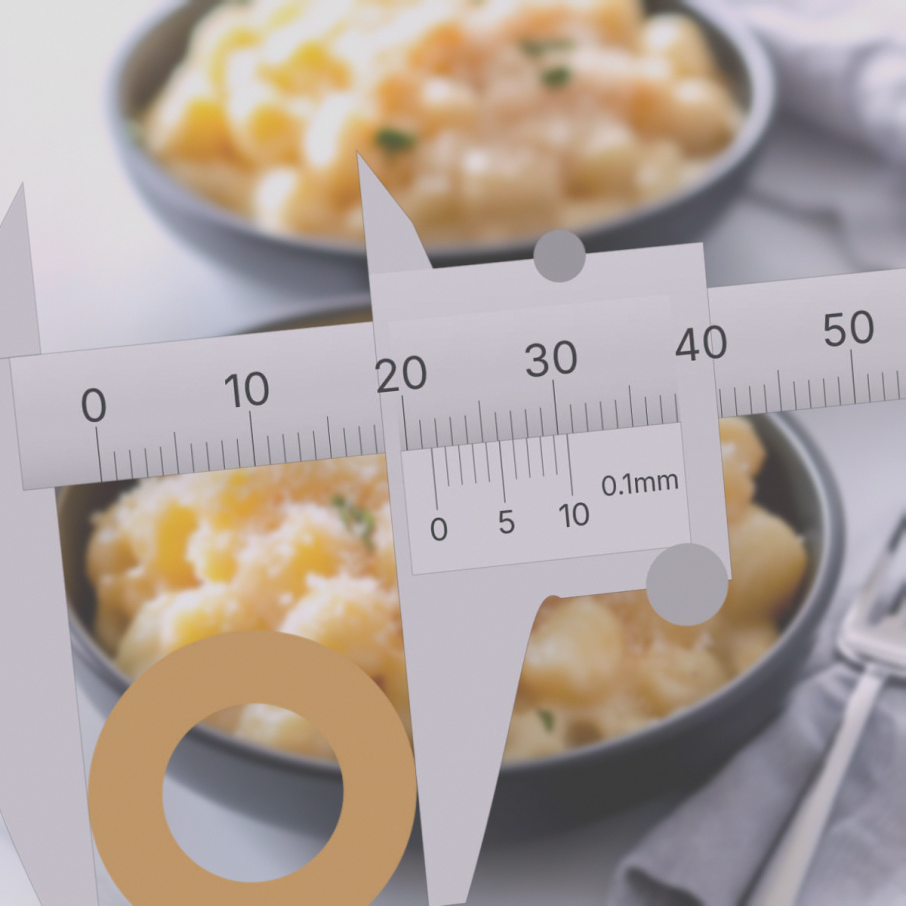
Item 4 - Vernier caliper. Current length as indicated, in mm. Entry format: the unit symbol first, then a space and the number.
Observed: mm 21.6
